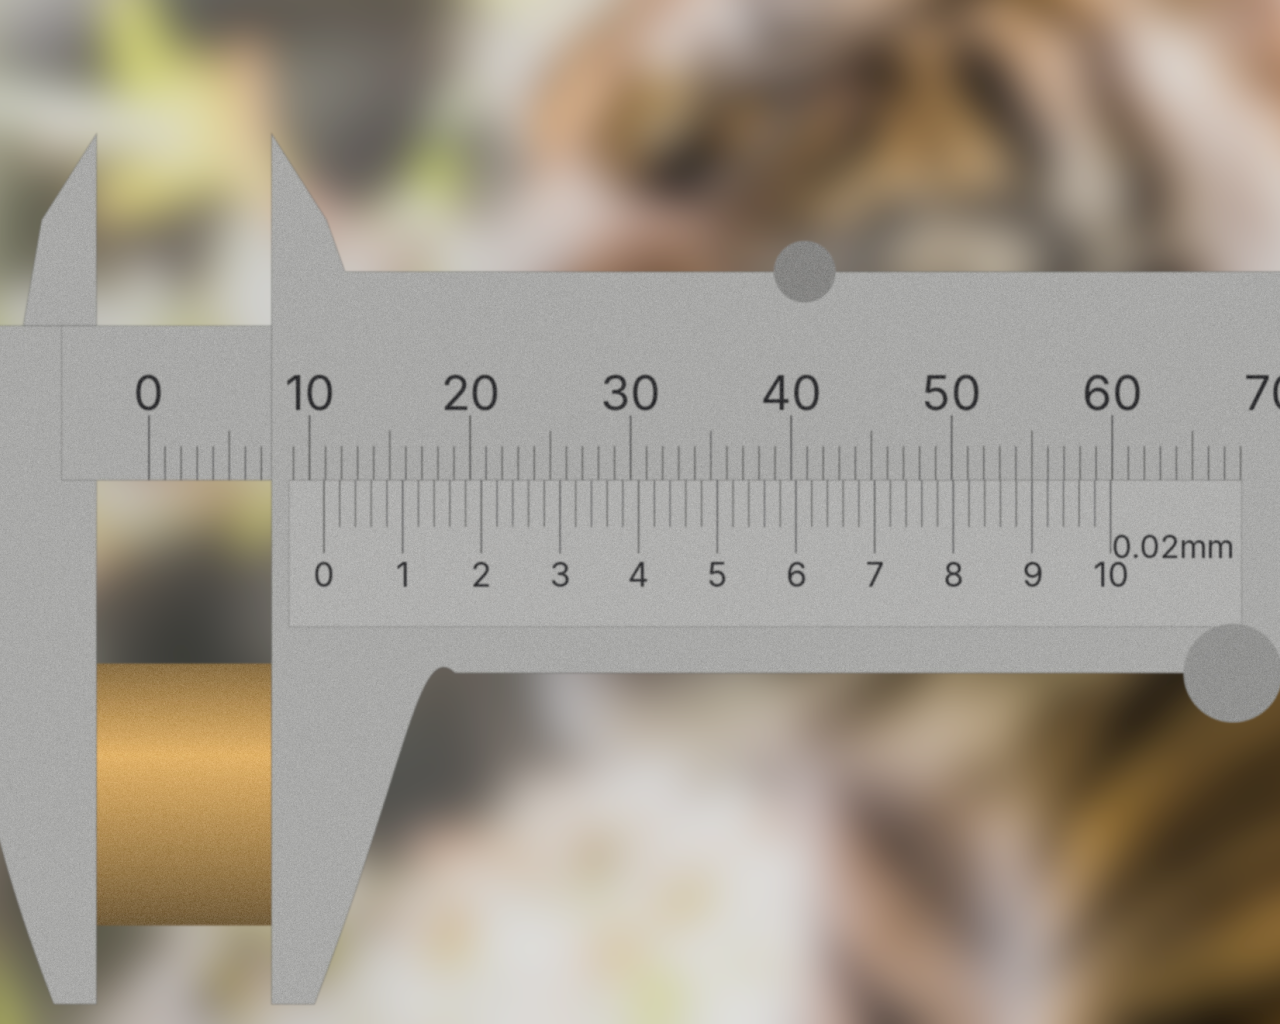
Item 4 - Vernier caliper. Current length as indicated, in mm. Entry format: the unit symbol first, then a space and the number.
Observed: mm 10.9
